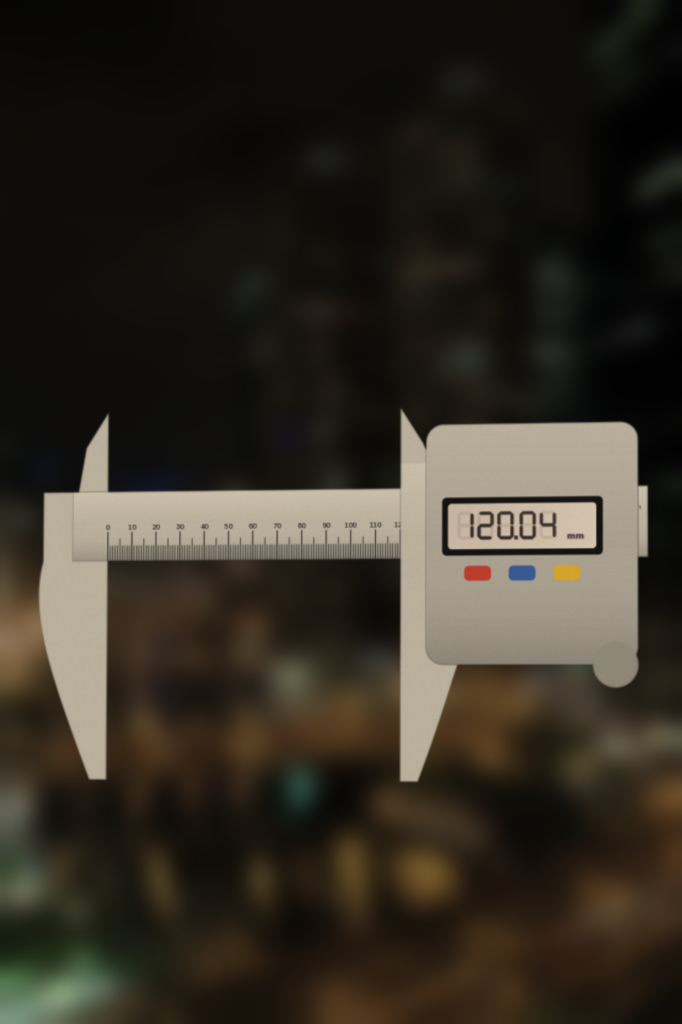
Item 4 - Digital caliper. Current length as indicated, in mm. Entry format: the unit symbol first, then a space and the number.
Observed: mm 120.04
